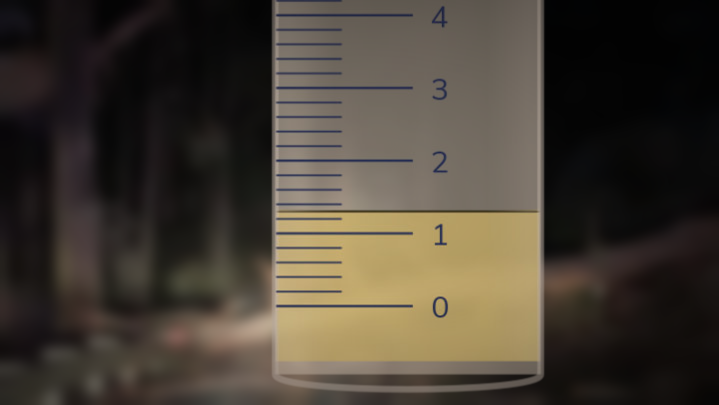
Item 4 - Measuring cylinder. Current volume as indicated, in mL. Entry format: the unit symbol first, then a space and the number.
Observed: mL 1.3
